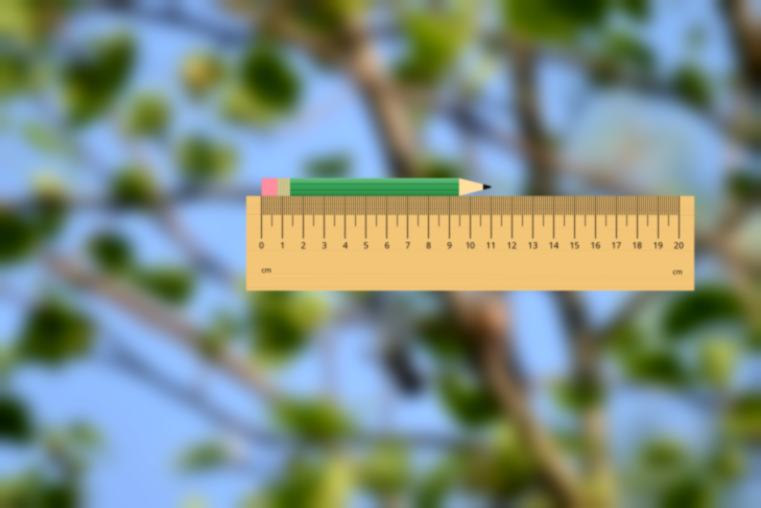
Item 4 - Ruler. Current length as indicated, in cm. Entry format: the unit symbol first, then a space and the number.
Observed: cm 11
